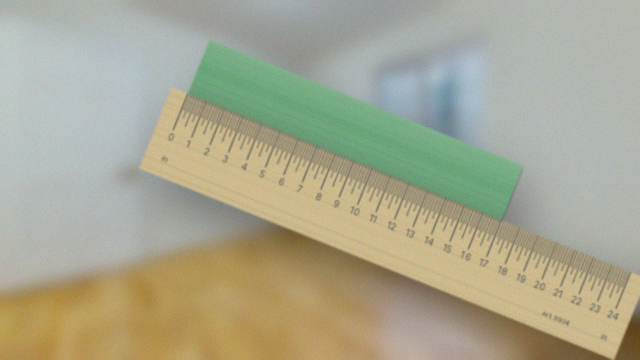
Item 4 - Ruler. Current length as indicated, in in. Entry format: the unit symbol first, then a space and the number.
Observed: in 17
